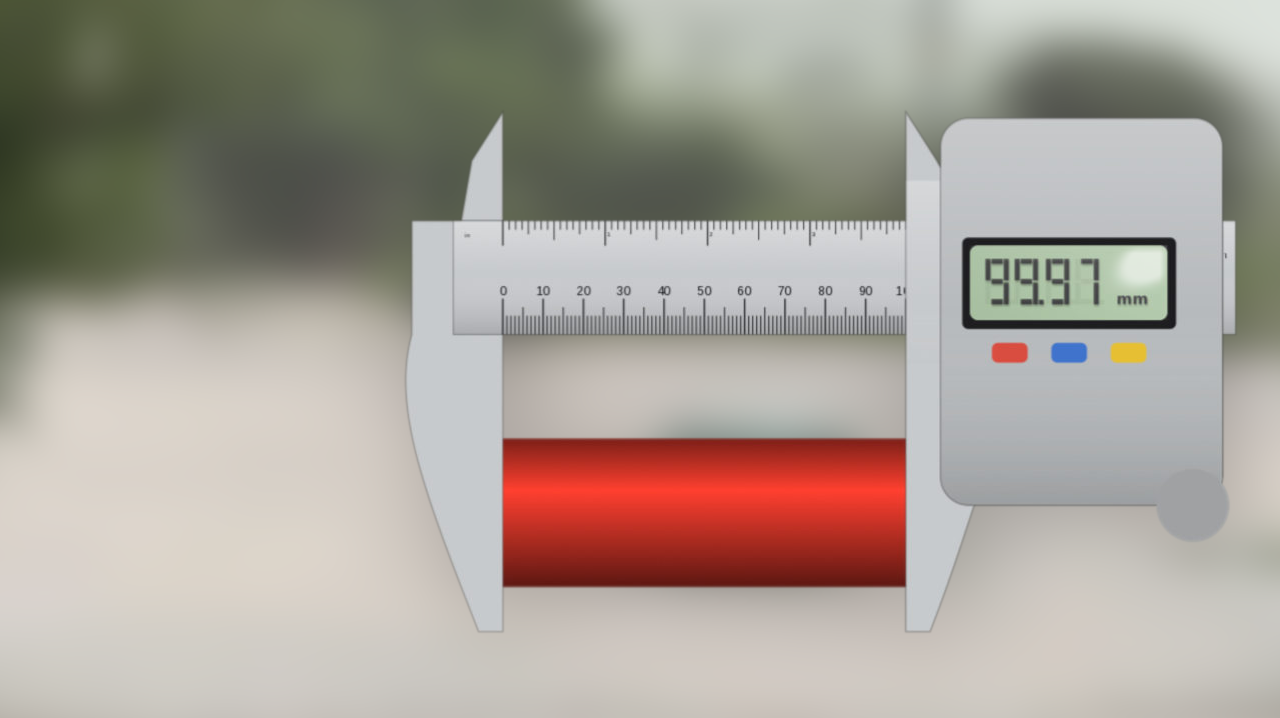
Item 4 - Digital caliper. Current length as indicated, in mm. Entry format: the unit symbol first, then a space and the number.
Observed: mm 99.97
